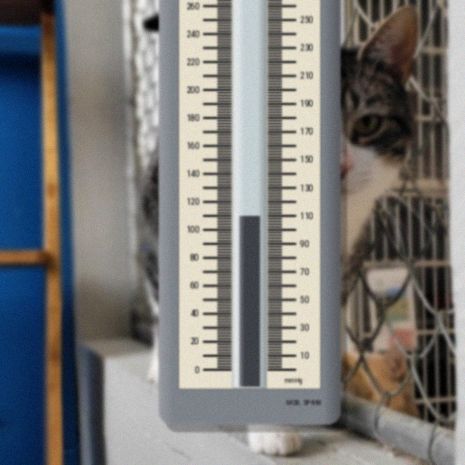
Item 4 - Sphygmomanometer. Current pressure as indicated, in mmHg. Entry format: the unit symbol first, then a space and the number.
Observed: mmHg 110
